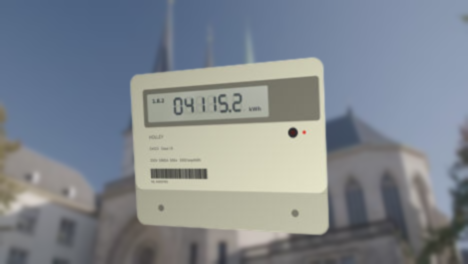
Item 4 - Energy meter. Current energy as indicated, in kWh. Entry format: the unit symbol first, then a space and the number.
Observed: kWh 4115.2
